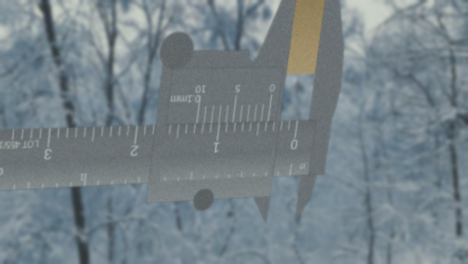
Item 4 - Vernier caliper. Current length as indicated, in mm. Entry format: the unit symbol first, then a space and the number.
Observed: mm 3.8
